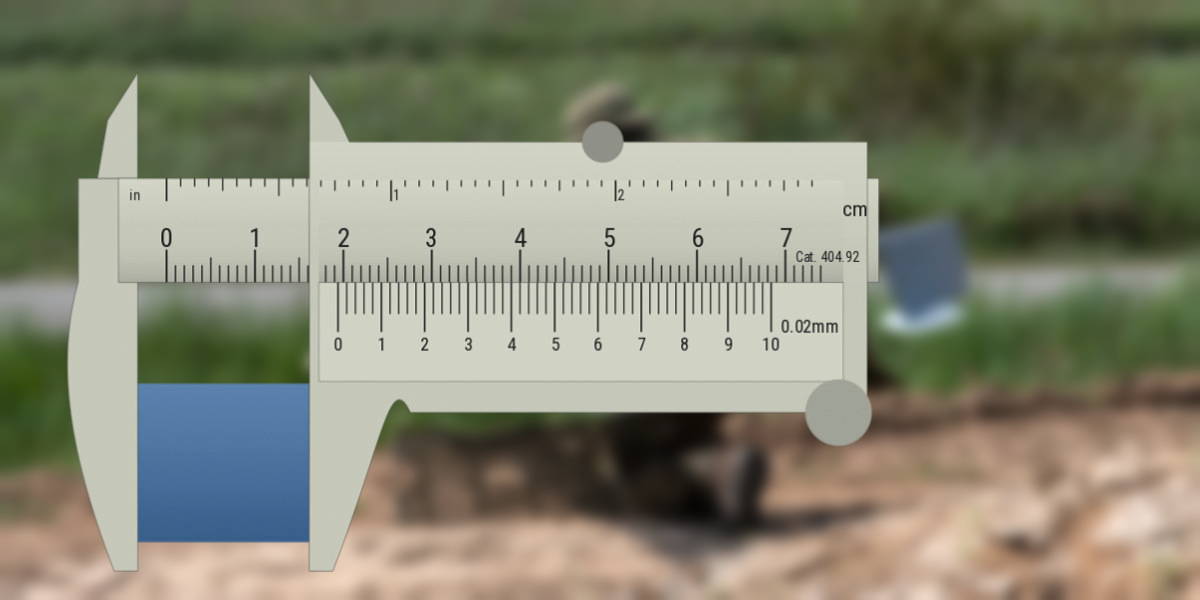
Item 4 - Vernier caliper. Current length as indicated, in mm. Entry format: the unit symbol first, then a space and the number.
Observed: mm 19.4
